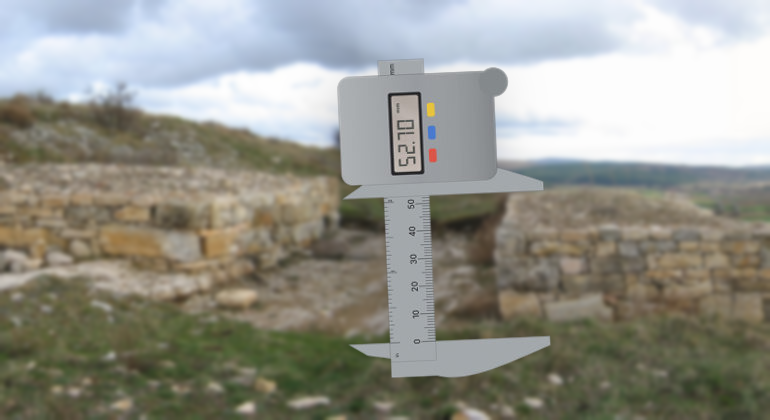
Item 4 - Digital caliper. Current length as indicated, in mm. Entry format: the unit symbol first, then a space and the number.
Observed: mm 52.70
